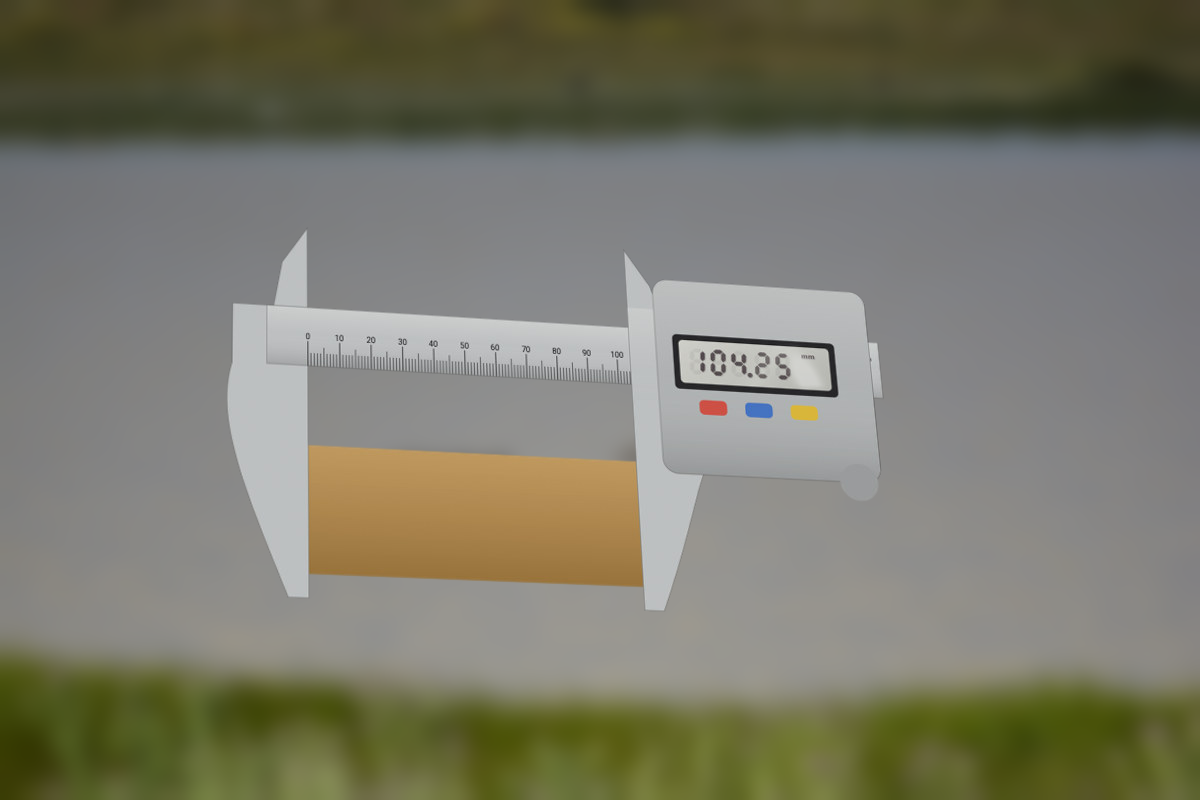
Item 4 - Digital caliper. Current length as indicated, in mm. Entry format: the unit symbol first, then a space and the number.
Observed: mm 104.25
